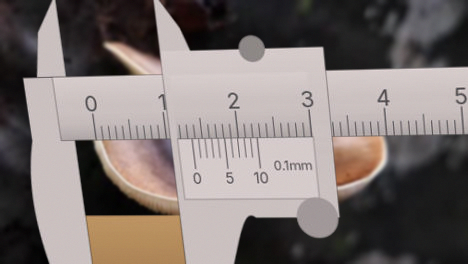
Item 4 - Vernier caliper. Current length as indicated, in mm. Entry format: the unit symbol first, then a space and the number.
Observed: mm 13.6
